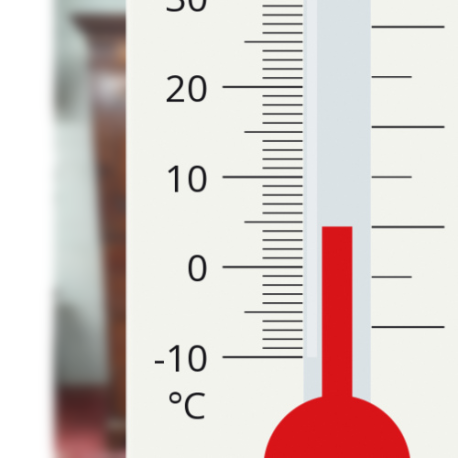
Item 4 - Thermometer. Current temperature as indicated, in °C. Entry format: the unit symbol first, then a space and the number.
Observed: °C 4.5
